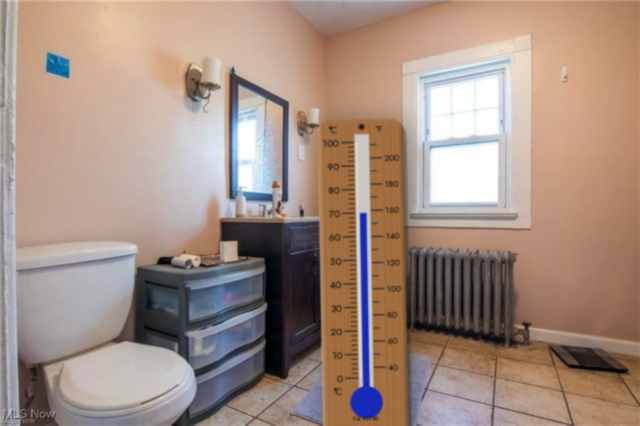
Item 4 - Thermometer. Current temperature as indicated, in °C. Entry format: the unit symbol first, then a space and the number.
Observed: °C 70
